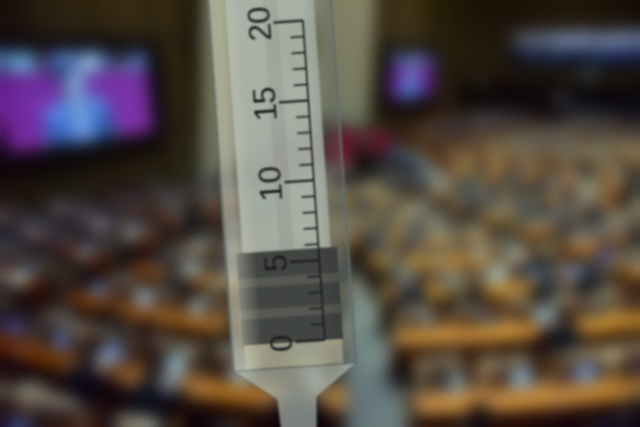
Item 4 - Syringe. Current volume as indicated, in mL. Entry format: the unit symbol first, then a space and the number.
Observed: mL 0
